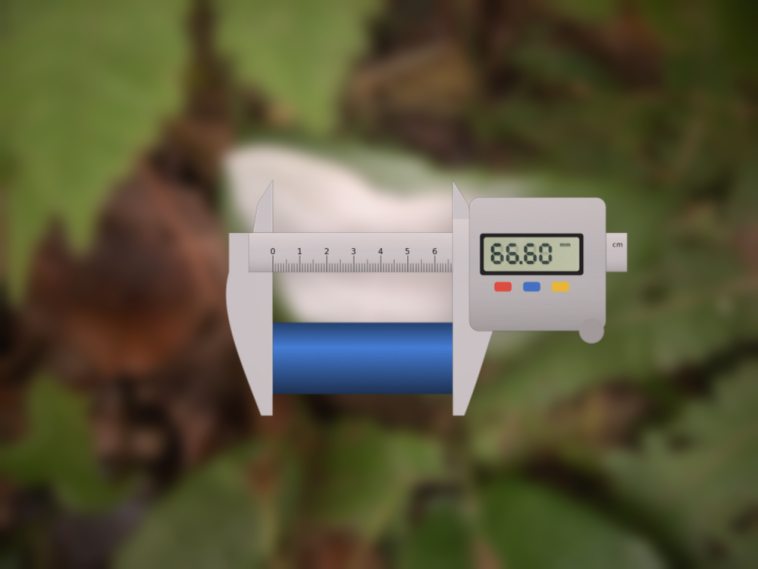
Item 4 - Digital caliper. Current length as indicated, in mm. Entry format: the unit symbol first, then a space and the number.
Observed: mm 66.60
